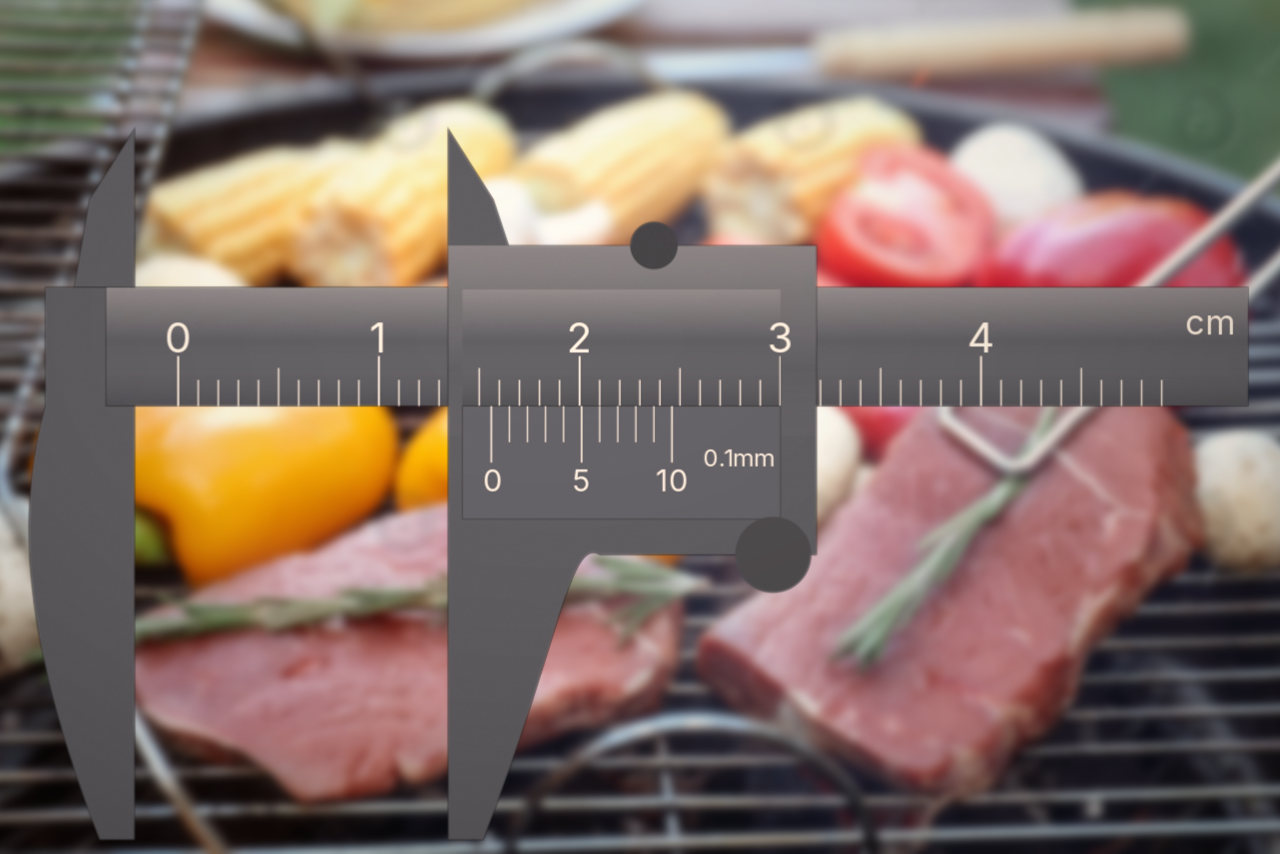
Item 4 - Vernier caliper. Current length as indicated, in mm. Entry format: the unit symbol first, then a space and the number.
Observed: mm 15.6
